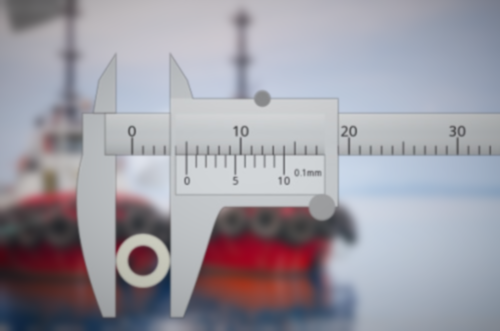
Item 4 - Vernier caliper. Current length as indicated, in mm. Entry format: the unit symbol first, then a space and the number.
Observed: mm 5.0
